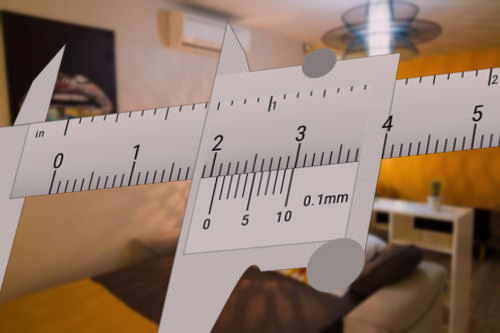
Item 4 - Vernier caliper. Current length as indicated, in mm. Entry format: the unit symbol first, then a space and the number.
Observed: mm 20.8
